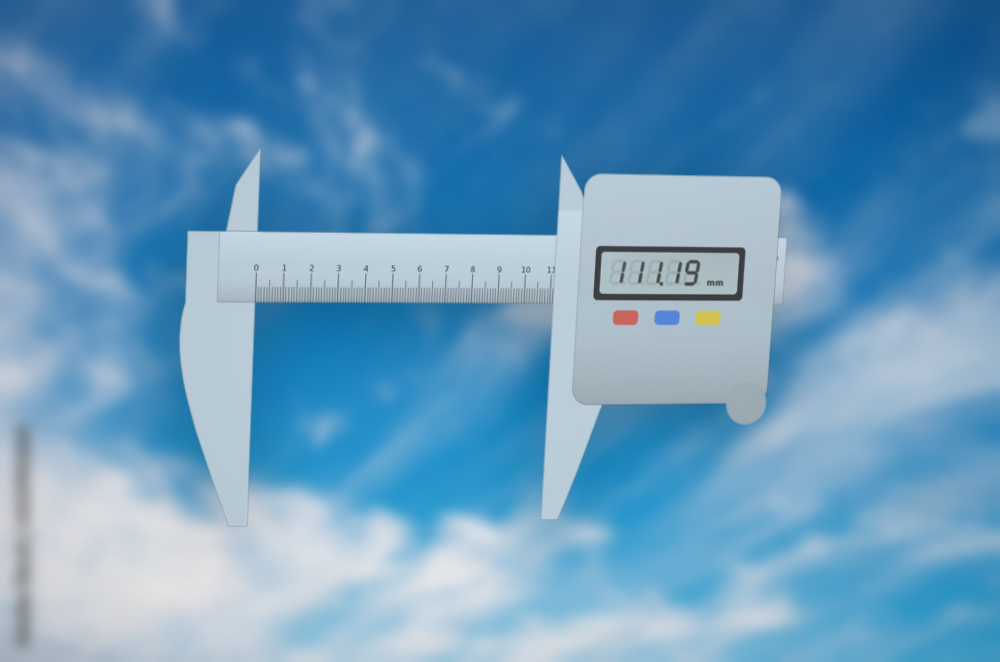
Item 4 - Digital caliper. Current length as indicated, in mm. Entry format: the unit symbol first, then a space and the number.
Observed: mm 111.19
